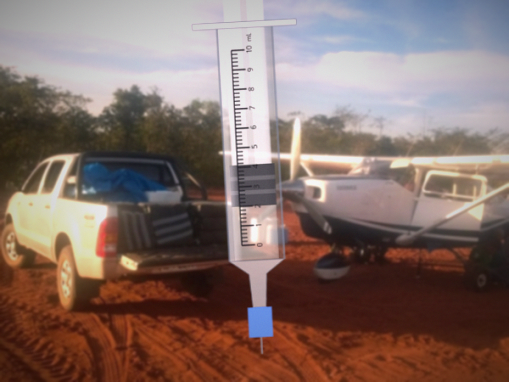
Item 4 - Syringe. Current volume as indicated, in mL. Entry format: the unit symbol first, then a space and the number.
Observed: mL 2
